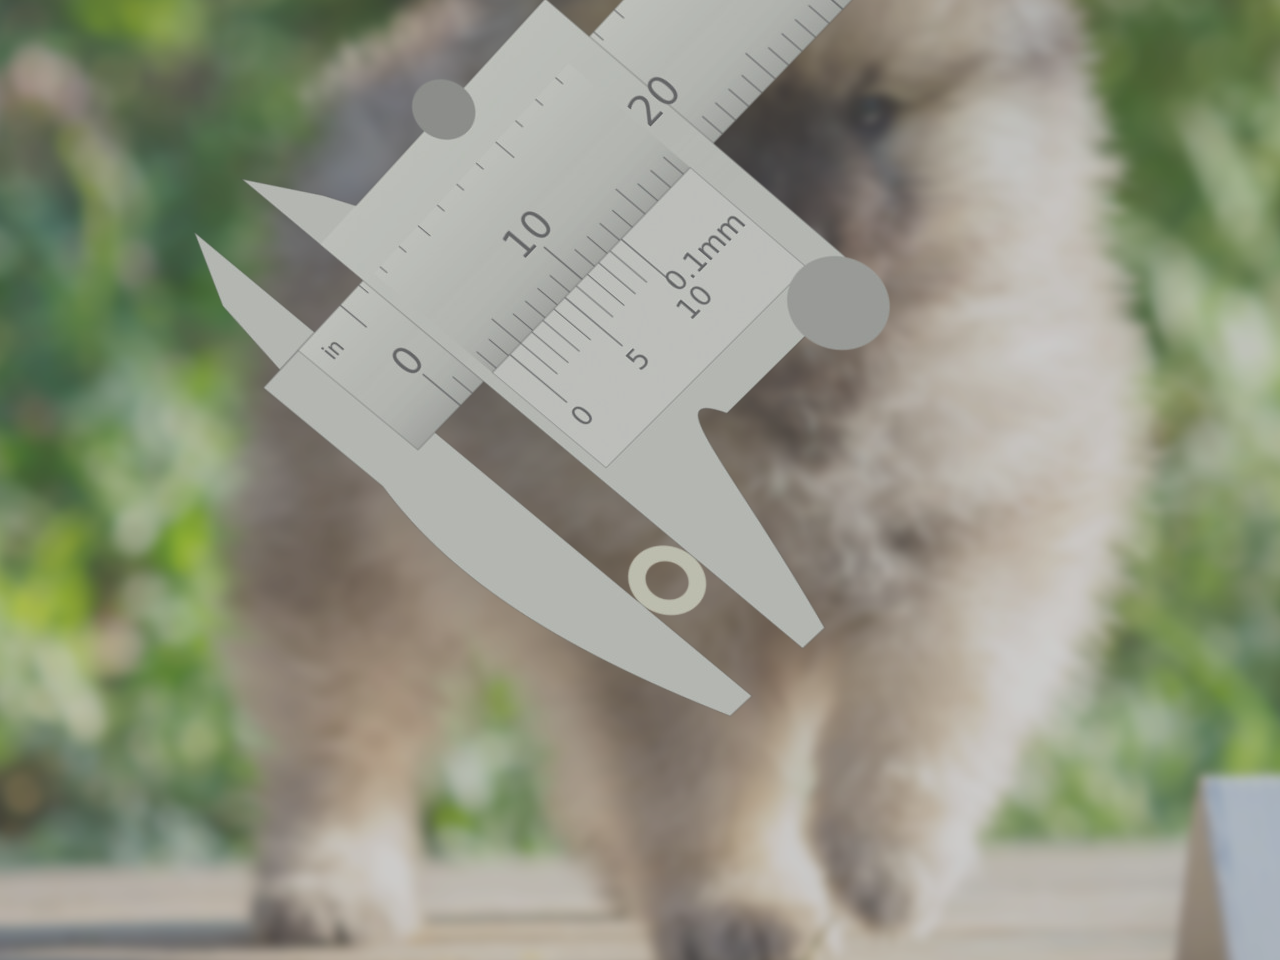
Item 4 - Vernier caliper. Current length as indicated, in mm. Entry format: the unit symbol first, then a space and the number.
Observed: mm 4.1
